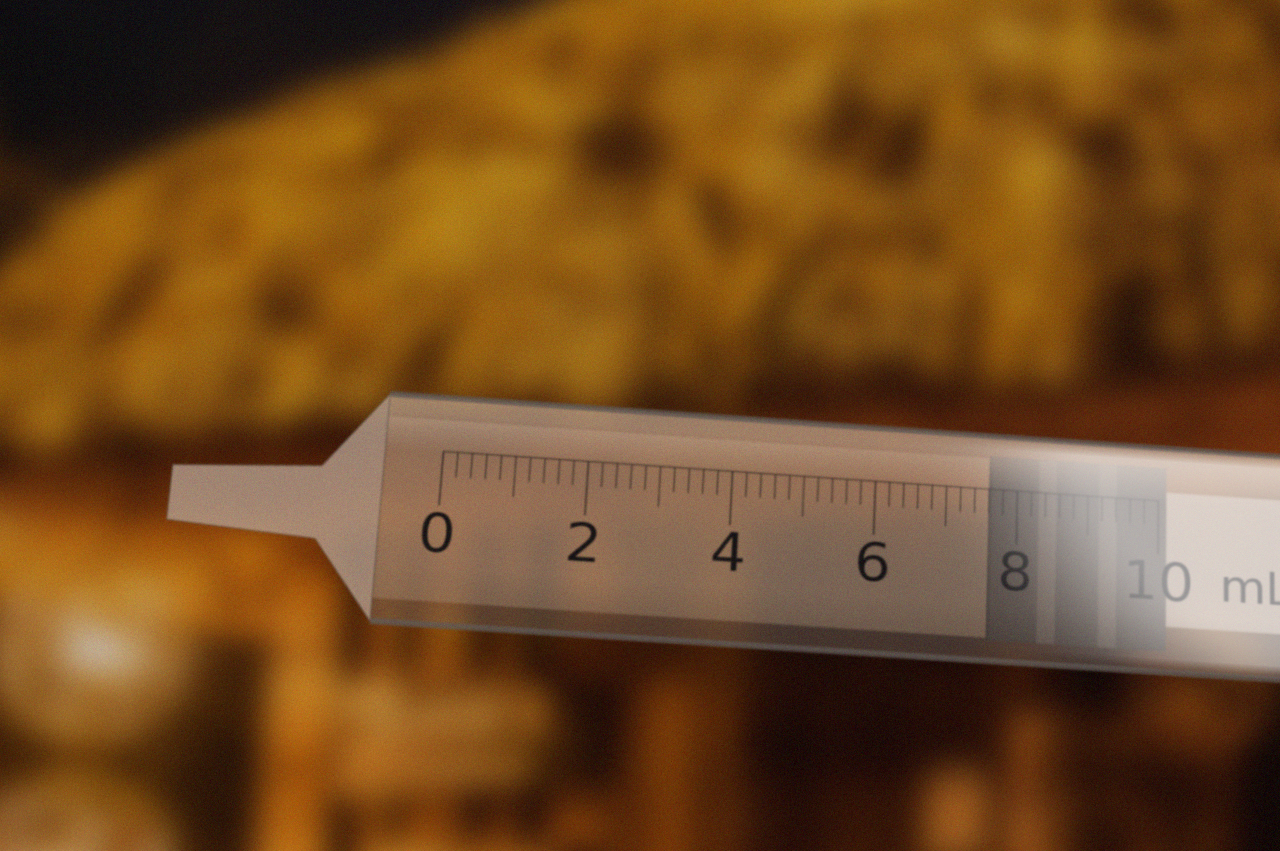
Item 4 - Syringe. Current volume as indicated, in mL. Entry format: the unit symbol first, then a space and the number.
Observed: mL 7.6
